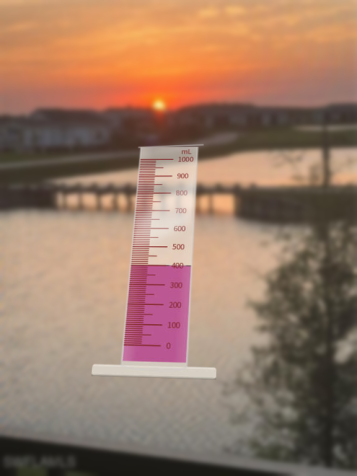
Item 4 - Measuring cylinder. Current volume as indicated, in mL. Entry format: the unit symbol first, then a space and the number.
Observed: mL 400
